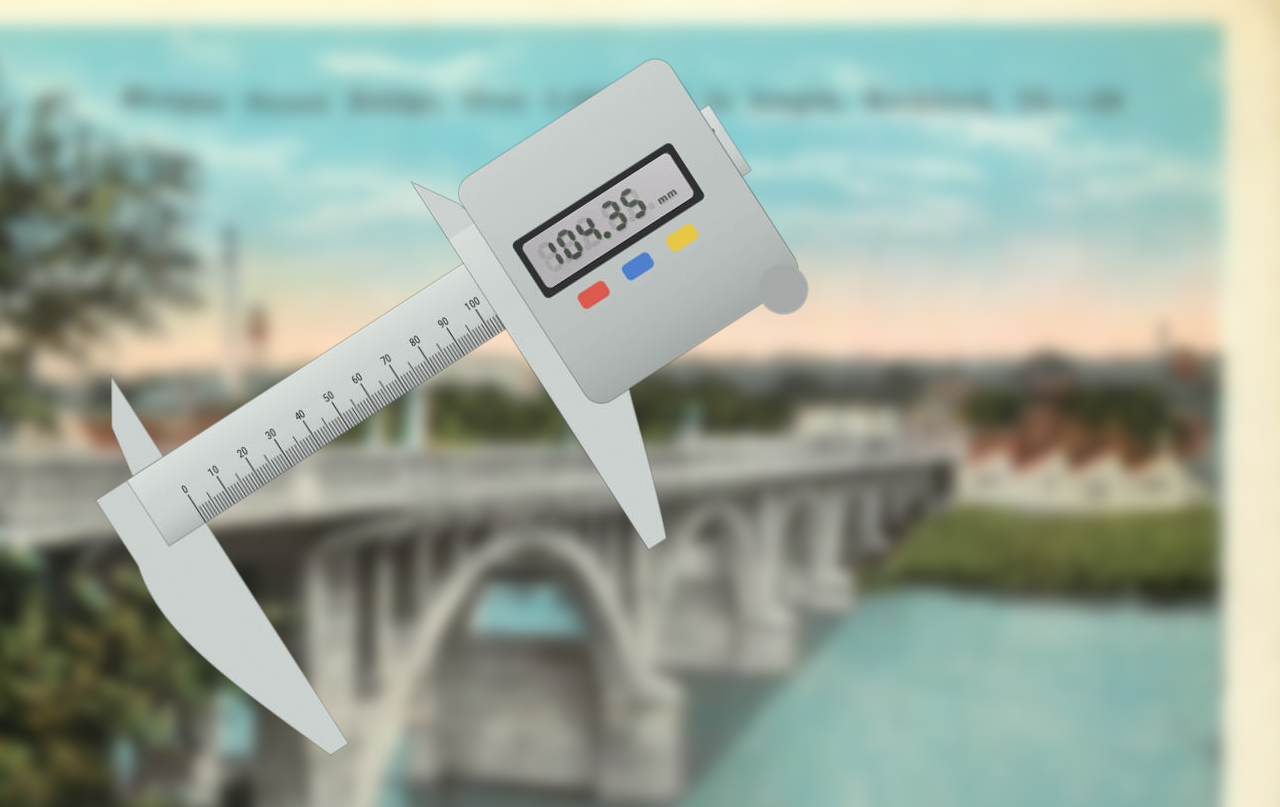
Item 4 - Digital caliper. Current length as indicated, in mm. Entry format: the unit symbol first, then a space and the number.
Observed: mm 104.35
